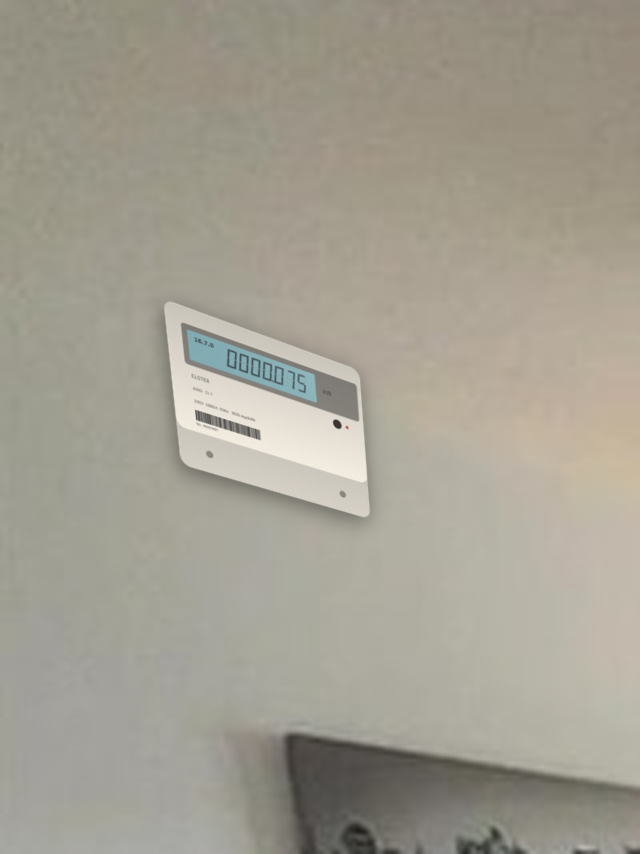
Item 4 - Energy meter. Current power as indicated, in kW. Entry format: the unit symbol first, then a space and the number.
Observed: kW 0.075
